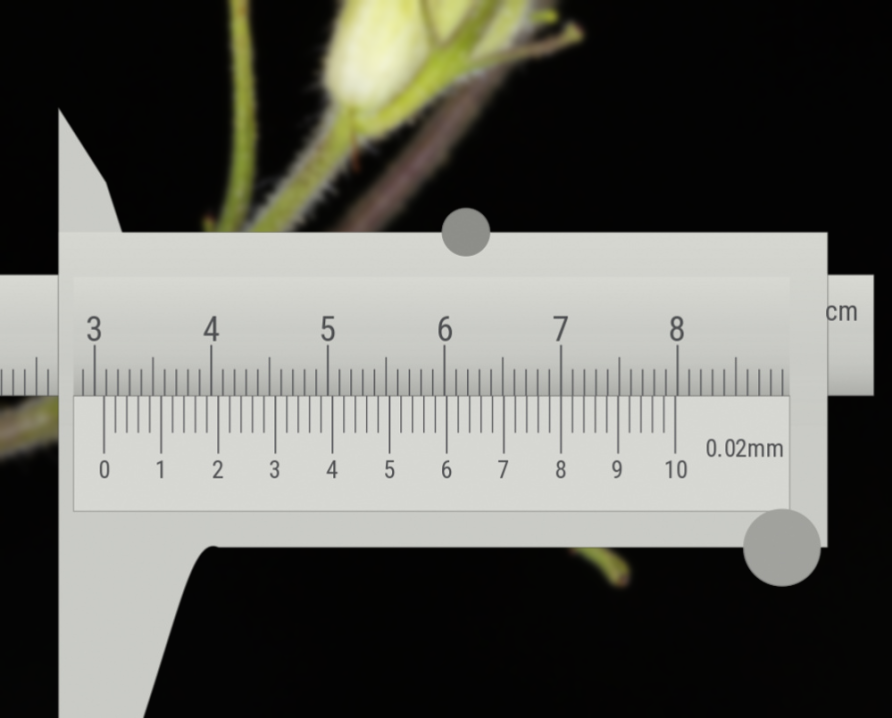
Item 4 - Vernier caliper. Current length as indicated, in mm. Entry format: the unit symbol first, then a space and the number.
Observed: mm 30.8
